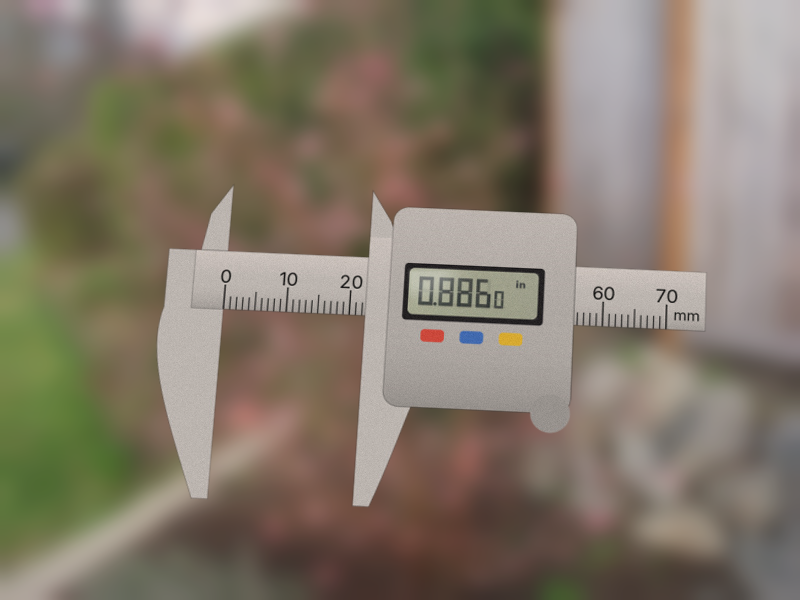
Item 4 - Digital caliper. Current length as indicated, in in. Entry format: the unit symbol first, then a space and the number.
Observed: in 0.8860
